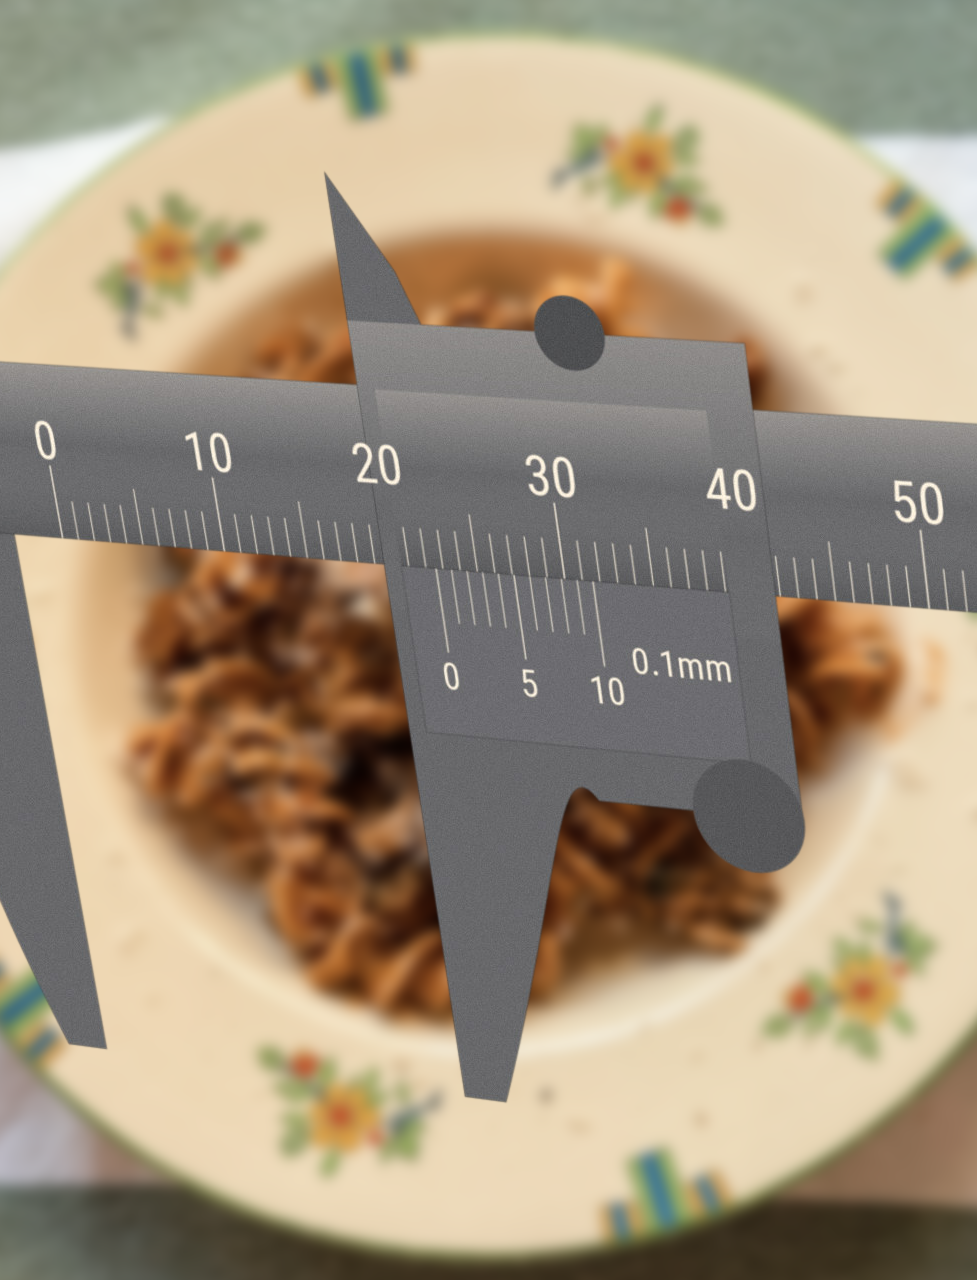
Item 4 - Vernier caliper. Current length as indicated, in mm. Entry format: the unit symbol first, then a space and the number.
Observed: mm 22.6
